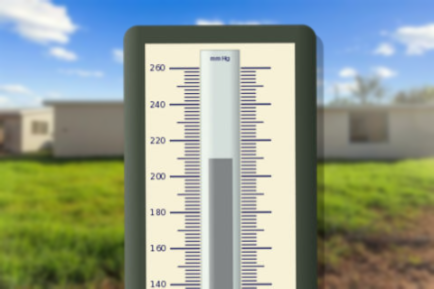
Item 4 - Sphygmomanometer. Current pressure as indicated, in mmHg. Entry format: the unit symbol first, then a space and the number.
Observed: mmHg 210
